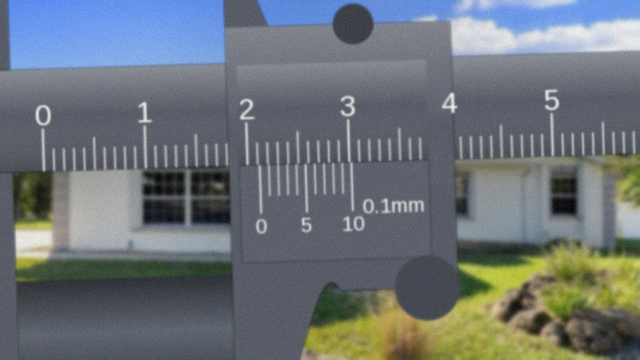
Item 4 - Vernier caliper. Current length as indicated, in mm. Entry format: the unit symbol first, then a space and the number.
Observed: mm 21.2
